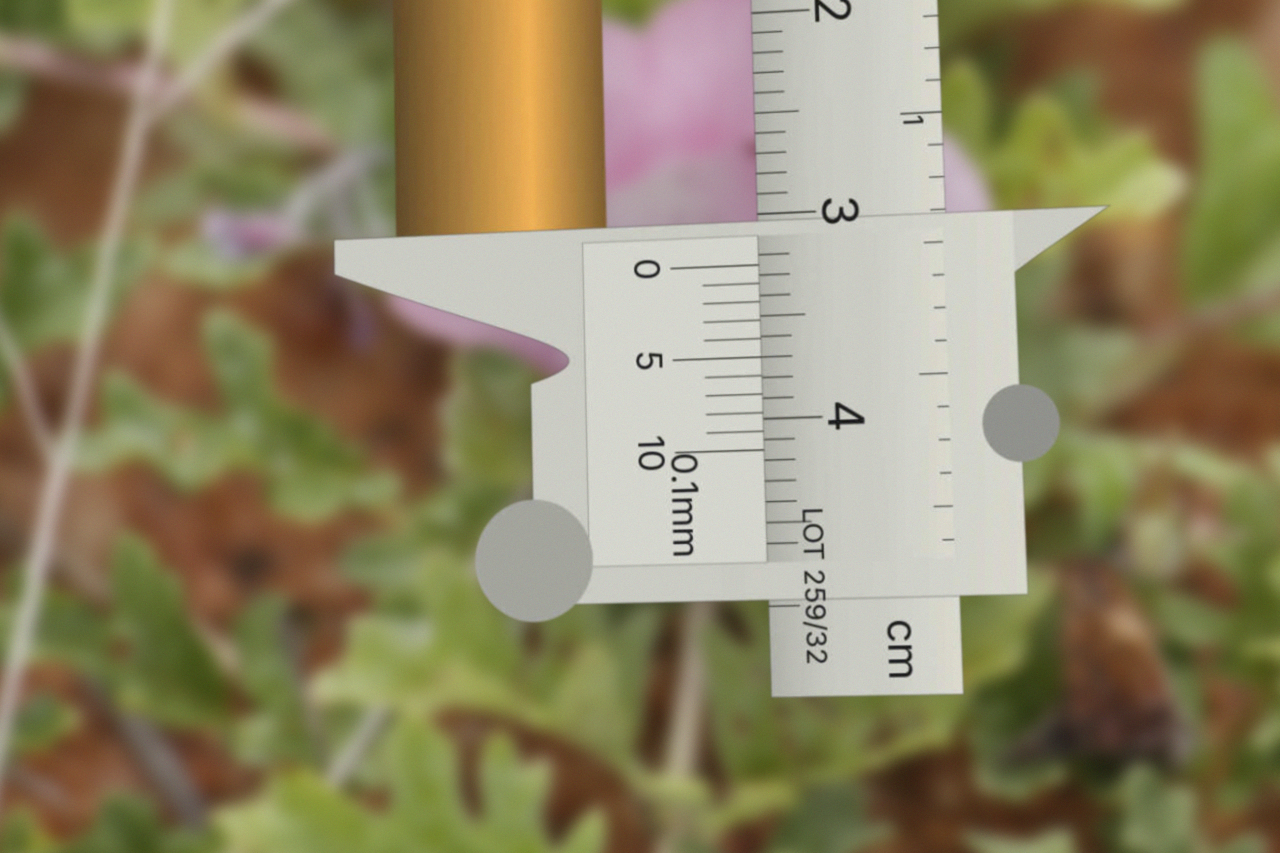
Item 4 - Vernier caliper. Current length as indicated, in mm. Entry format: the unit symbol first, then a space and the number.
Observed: mm 32.5
